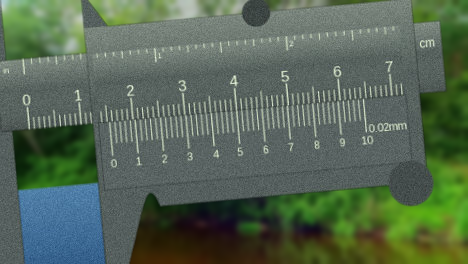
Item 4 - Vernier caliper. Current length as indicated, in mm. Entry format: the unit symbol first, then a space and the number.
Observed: mm 15.5
